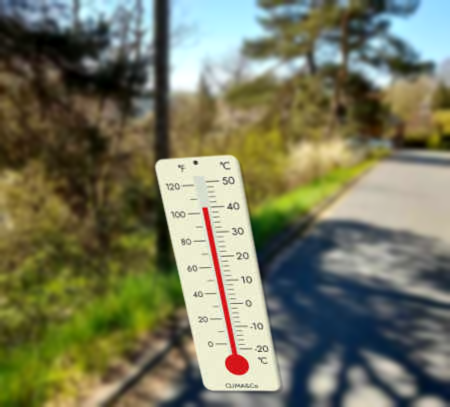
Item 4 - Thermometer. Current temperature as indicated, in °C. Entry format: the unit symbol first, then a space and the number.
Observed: °C 40
